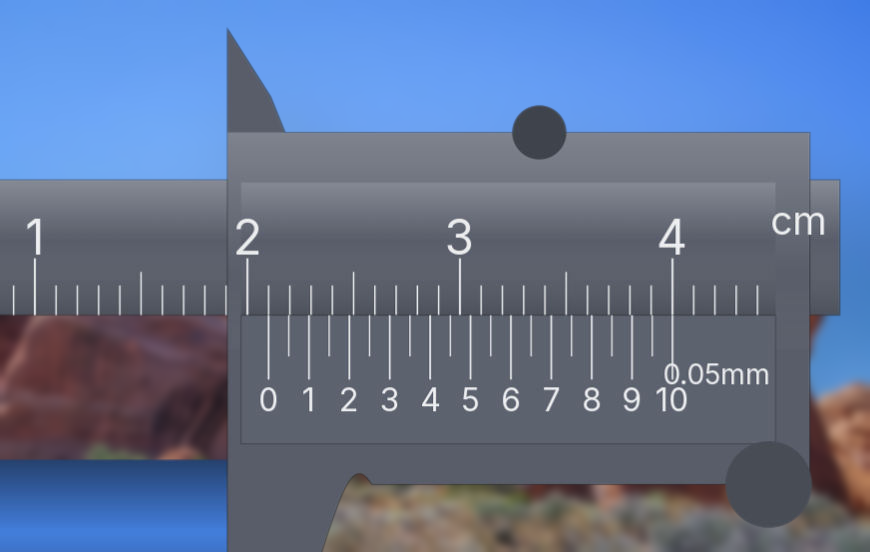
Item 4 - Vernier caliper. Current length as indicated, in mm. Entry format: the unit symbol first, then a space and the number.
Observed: mm 21.0
